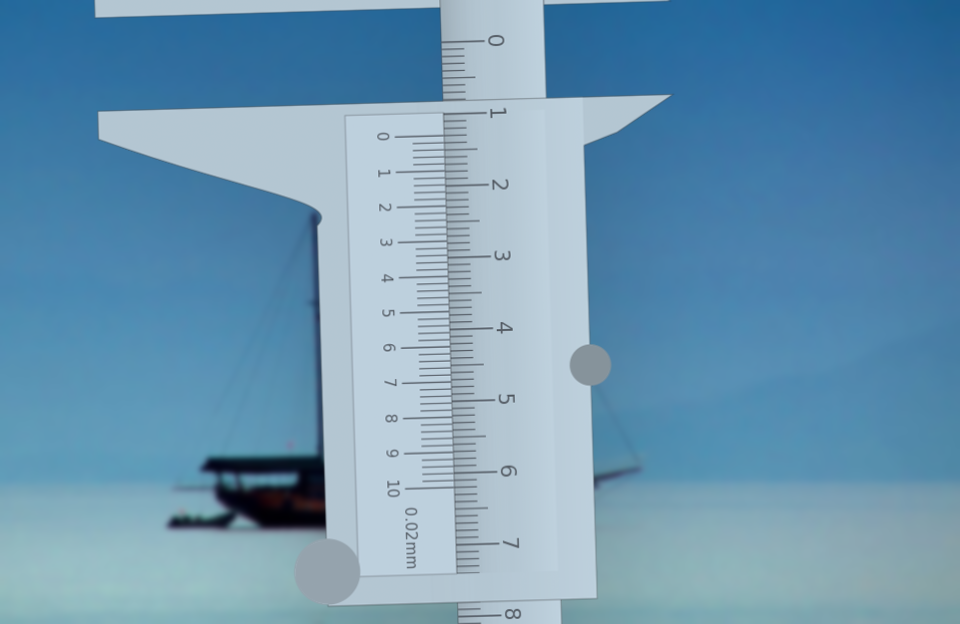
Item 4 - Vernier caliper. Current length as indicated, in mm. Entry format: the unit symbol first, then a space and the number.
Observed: mm 13.0
